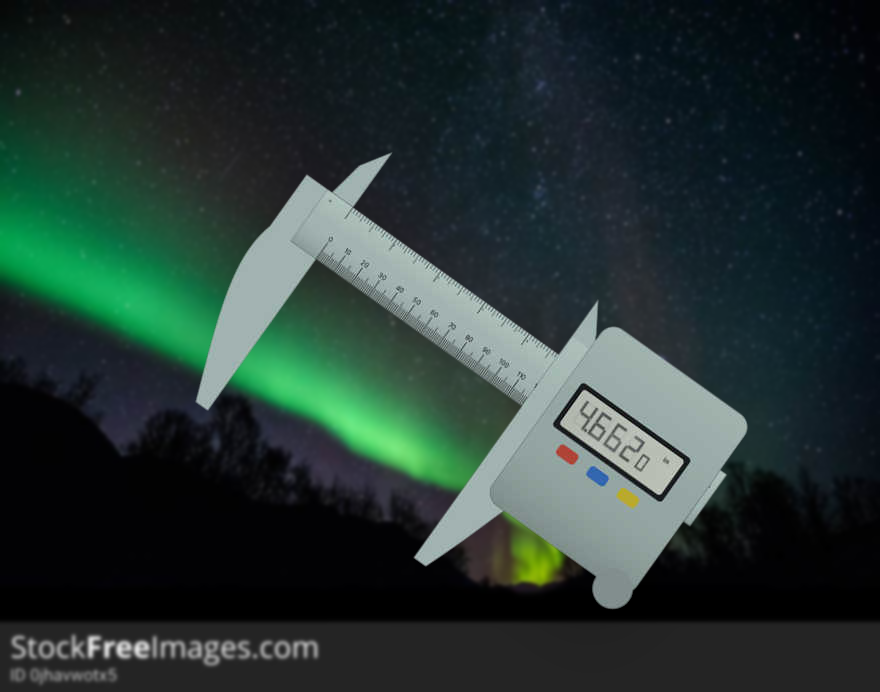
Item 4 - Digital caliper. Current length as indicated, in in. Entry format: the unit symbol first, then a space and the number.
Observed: in 4.6620
